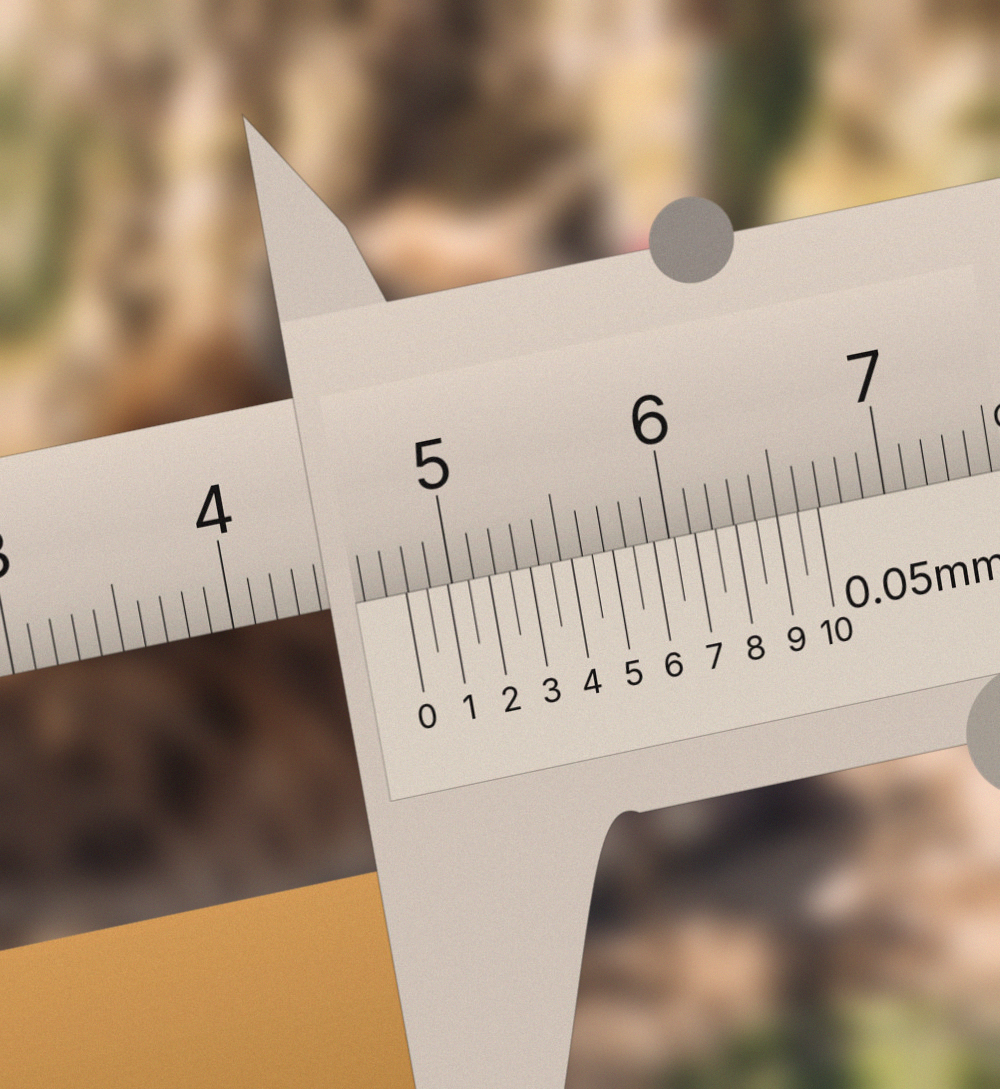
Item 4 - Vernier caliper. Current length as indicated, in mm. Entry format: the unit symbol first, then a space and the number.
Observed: mm 47.9
